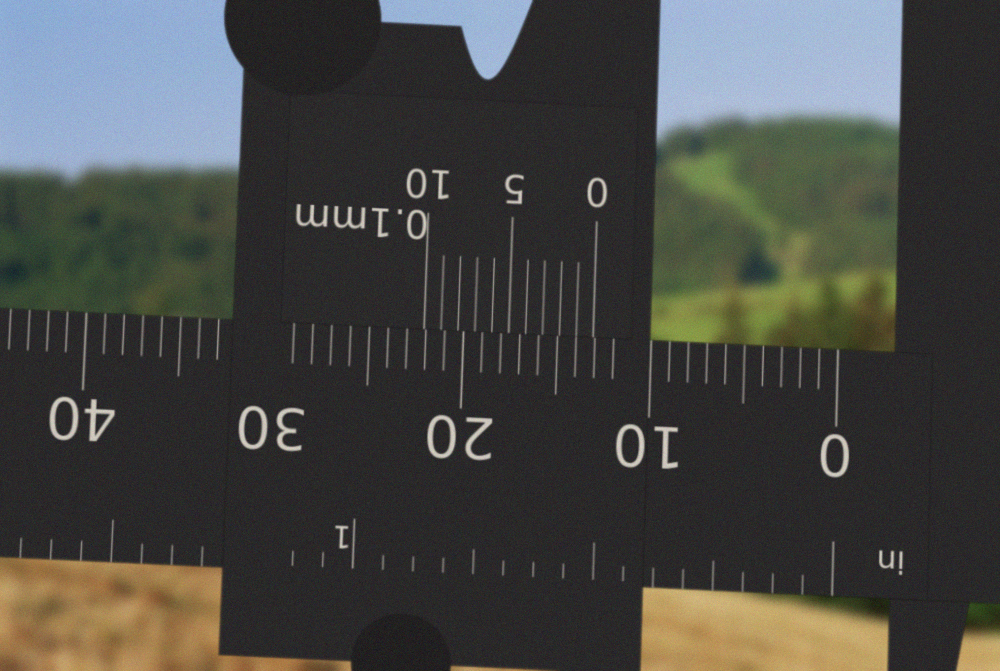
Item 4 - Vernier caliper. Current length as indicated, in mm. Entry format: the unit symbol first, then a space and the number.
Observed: mm 13.1
